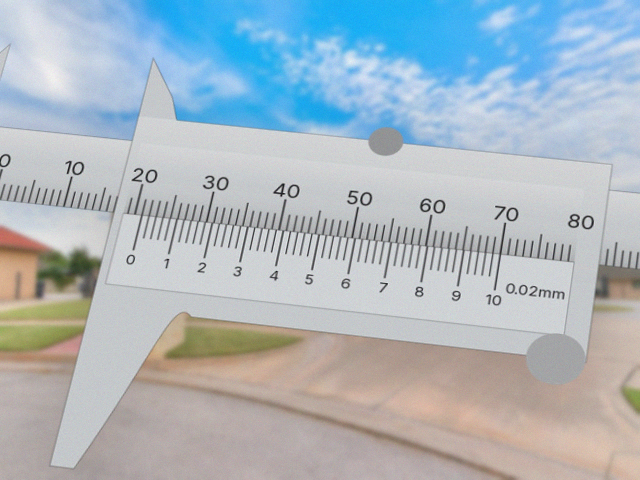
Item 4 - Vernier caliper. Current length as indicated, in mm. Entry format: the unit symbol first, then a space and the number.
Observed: mm 21.0
